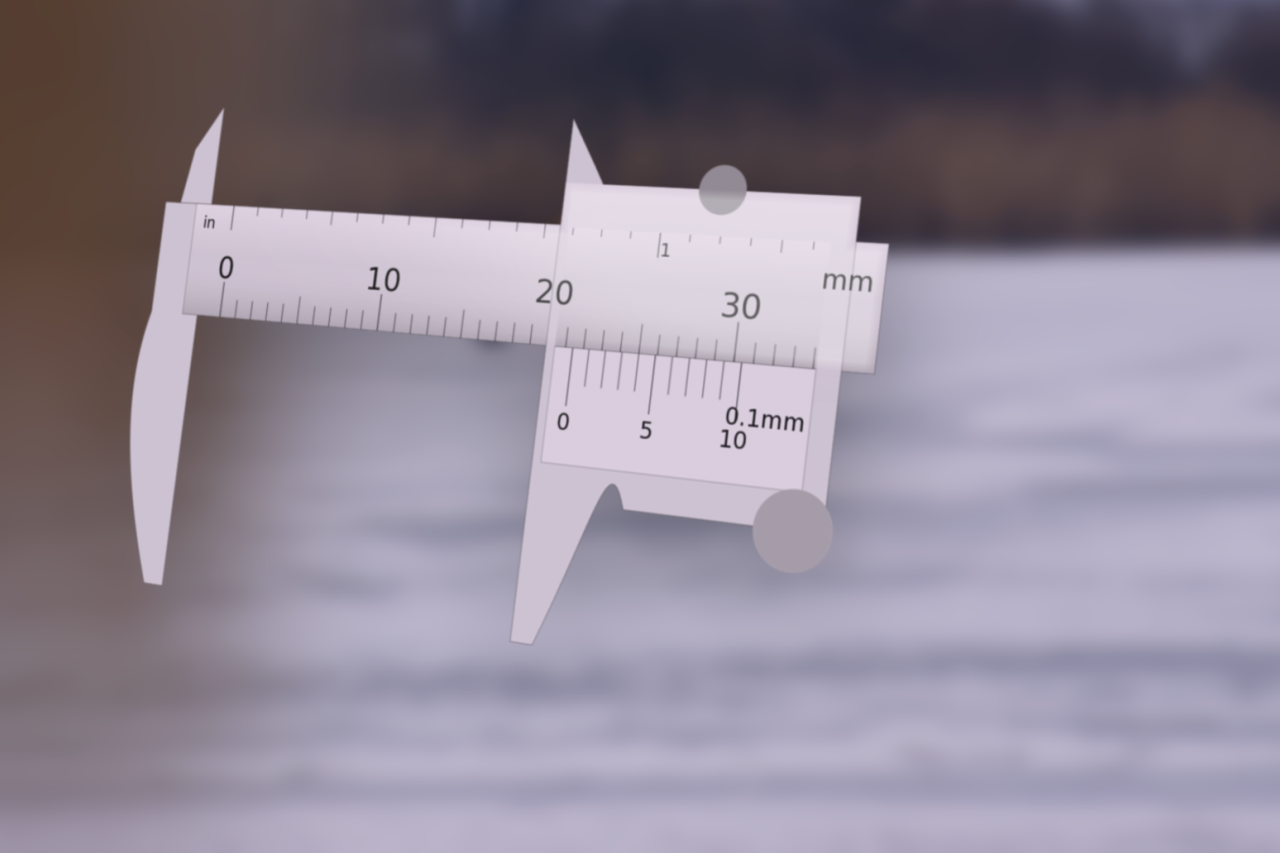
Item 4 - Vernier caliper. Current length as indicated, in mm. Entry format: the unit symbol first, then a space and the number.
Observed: mm 21.4
